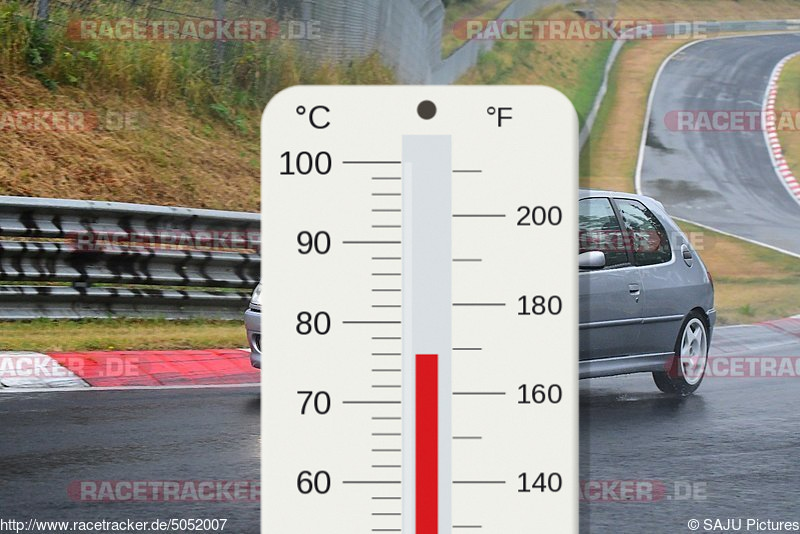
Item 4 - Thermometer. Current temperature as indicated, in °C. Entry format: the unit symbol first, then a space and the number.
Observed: °C 76
